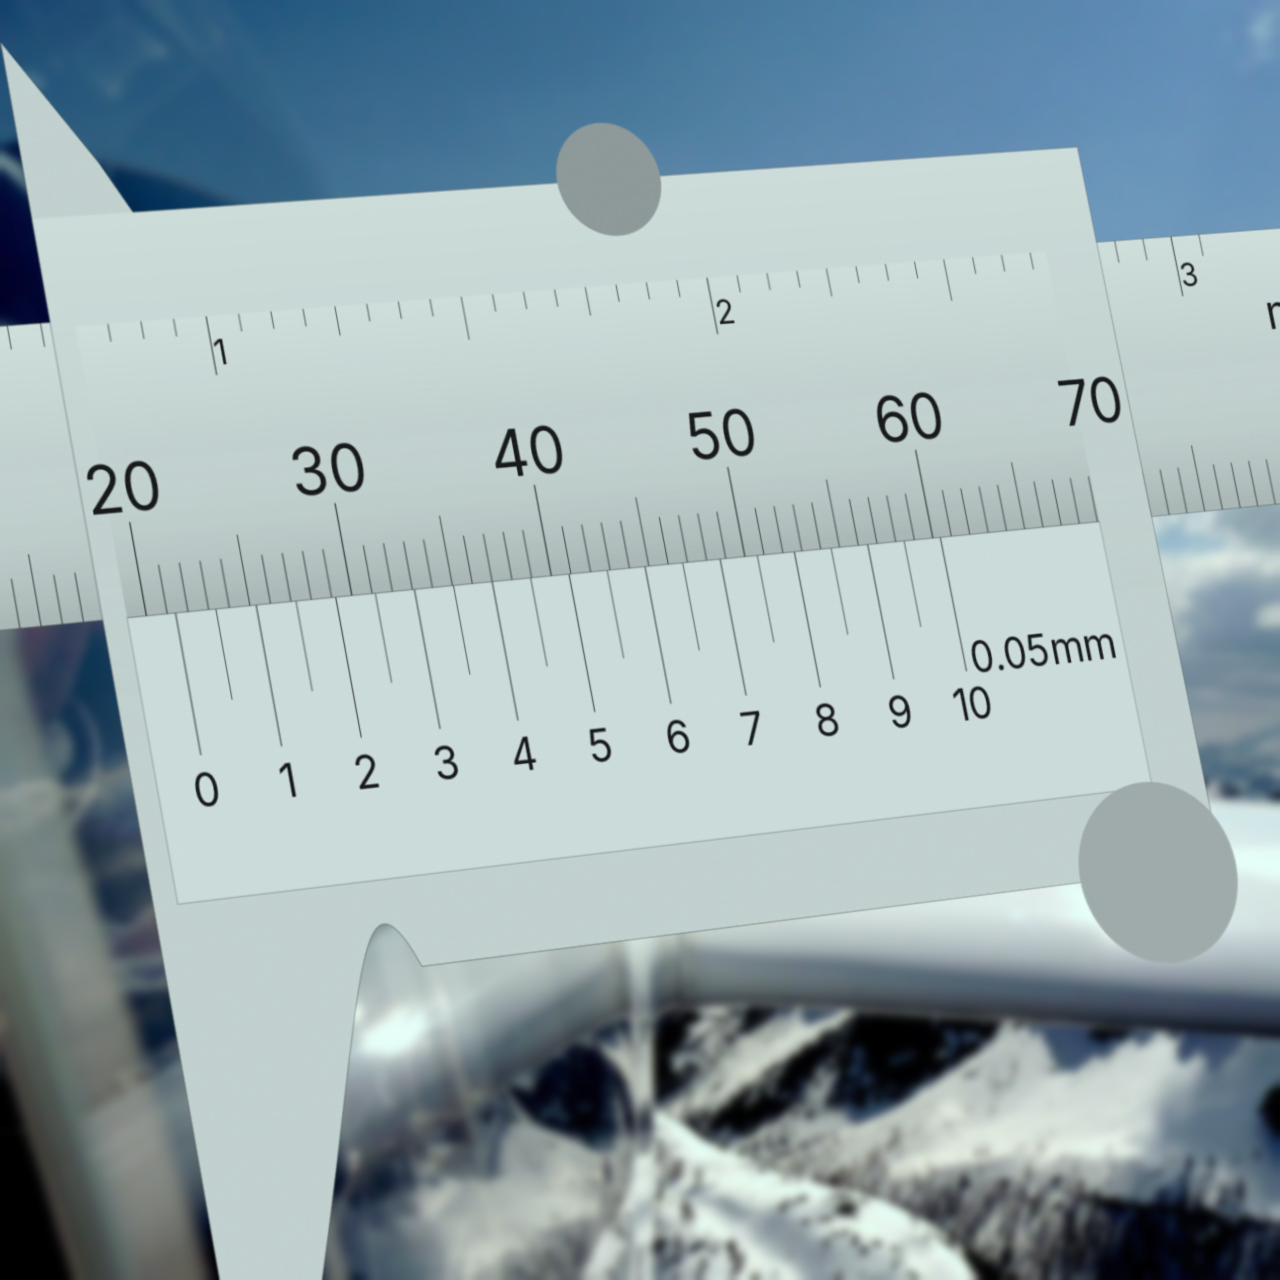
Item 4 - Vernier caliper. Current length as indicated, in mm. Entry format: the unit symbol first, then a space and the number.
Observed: mm 21.4
